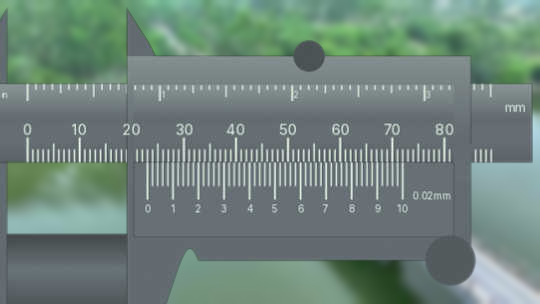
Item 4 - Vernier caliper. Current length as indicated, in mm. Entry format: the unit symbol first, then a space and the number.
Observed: mm 23.0
